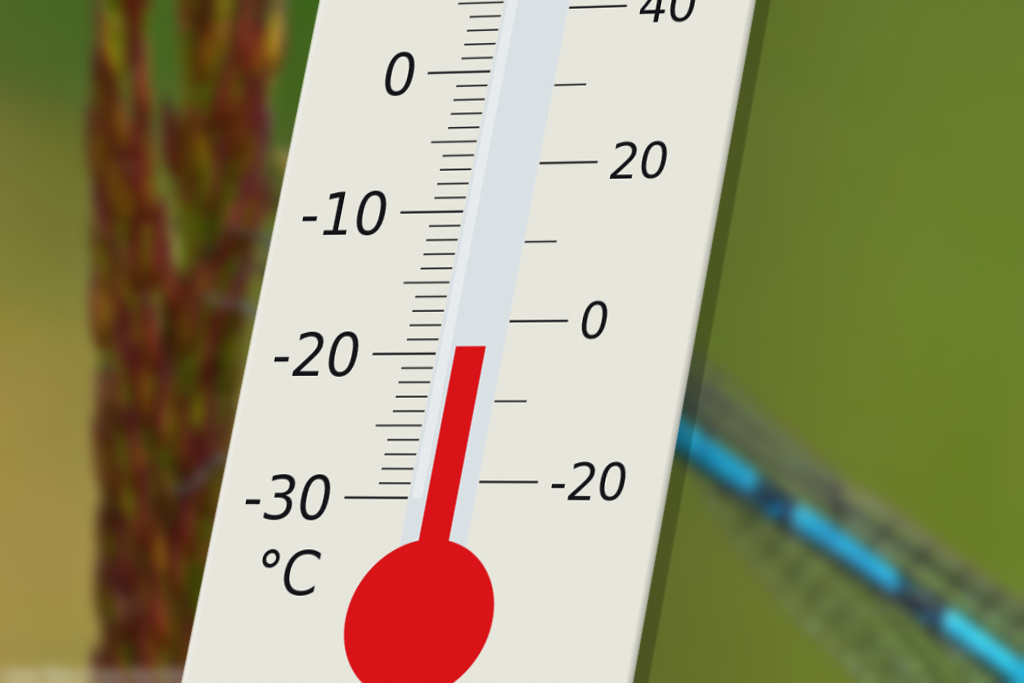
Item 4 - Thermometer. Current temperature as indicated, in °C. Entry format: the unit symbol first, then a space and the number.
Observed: °C -19.5
